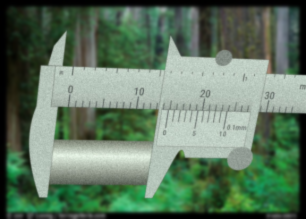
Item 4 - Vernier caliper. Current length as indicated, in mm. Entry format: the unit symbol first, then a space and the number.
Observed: mm 14.8
